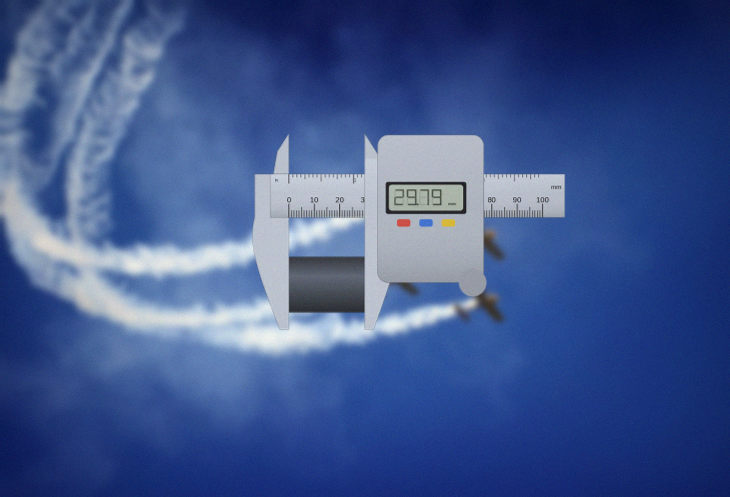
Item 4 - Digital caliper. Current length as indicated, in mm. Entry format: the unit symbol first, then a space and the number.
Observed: mm 29.79
